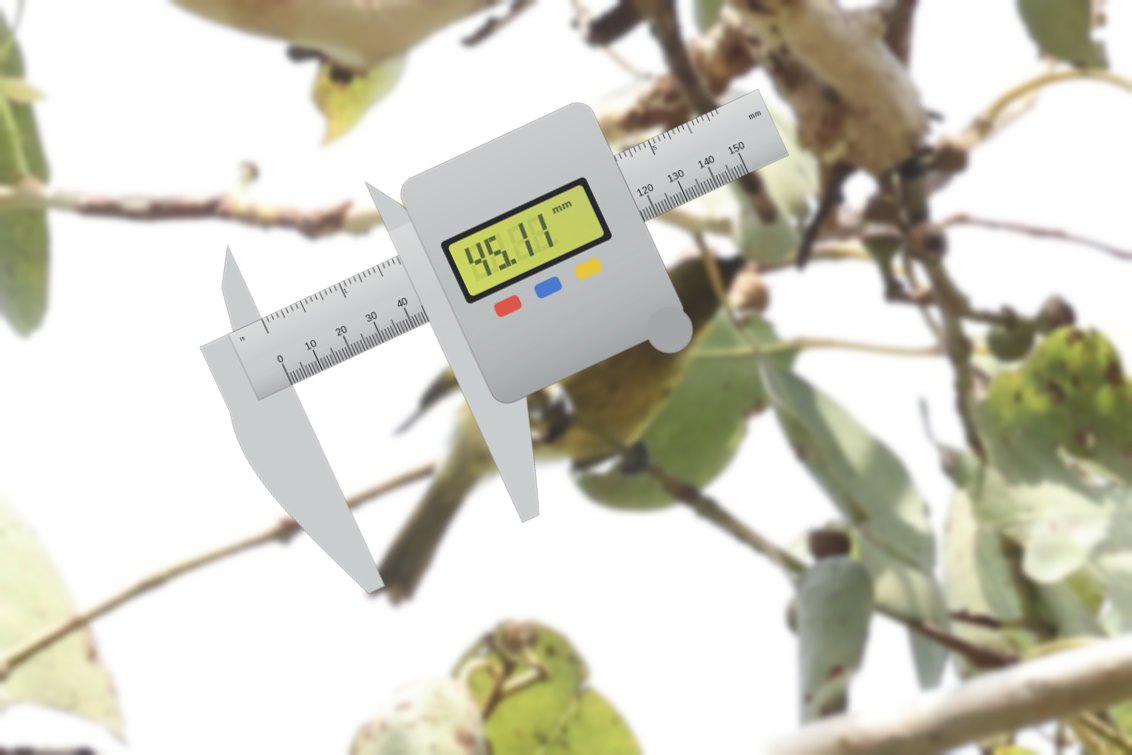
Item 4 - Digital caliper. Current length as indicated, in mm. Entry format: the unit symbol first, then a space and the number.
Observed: mm 45.11
